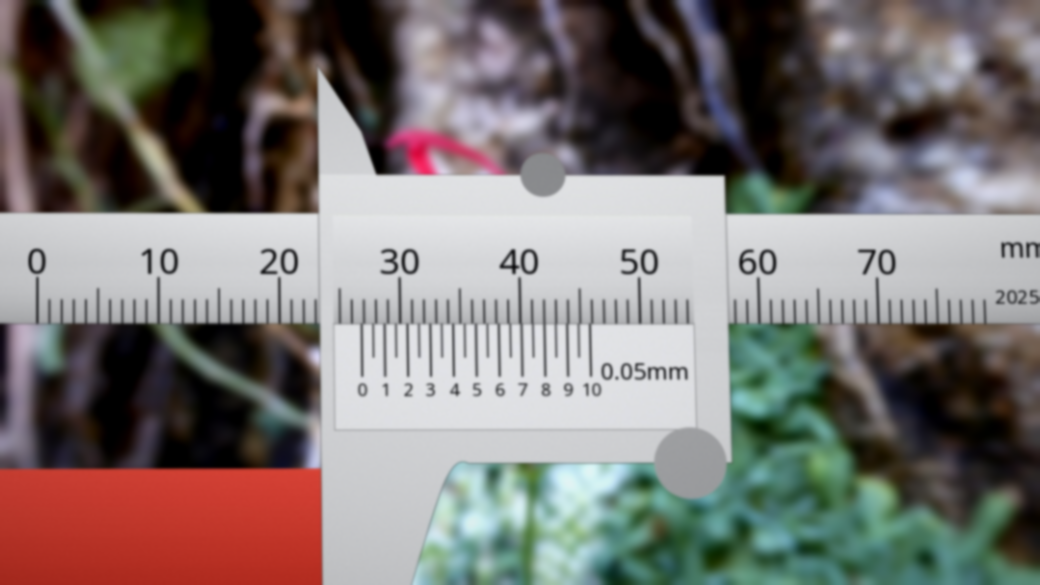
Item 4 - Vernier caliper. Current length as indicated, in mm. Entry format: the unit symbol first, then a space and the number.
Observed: mm 26.8
